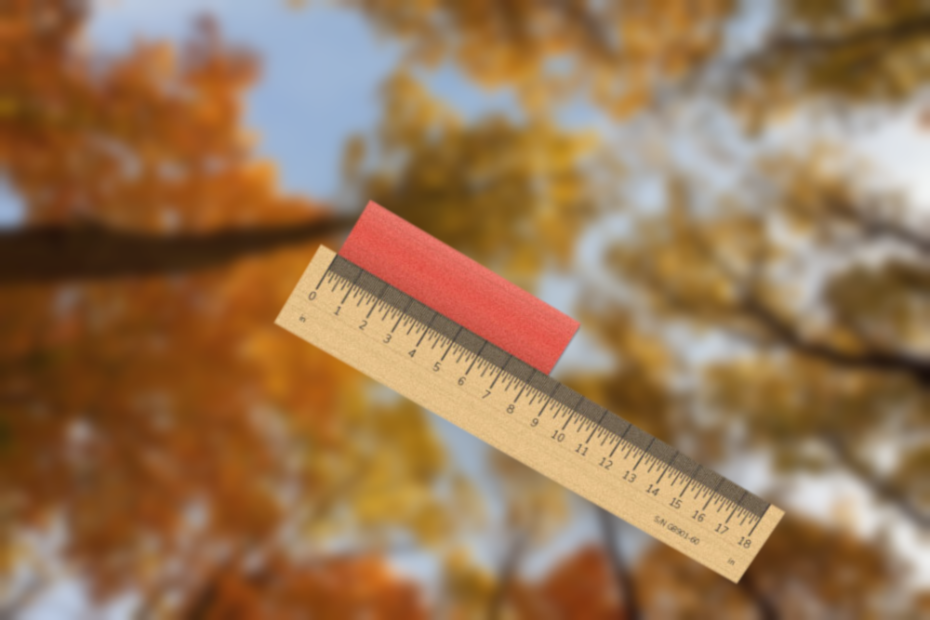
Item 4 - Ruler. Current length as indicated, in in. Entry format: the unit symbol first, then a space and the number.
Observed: in 8.5
